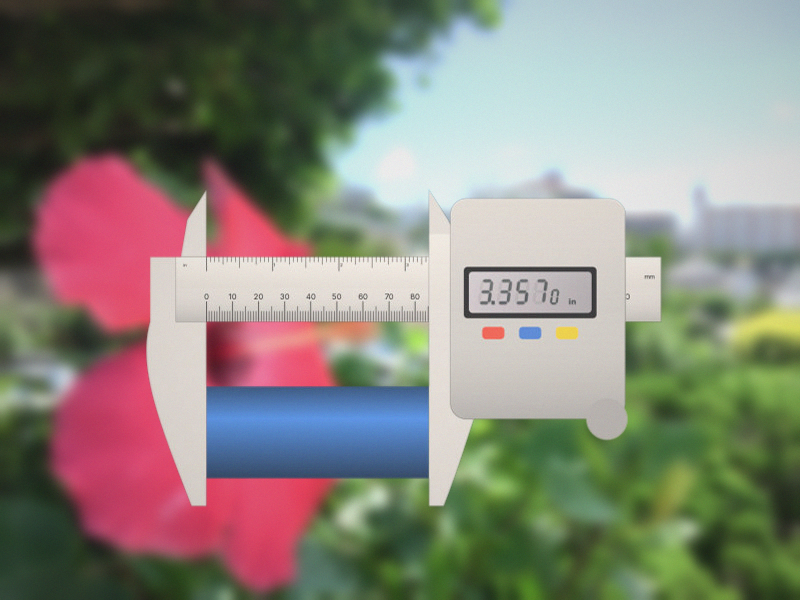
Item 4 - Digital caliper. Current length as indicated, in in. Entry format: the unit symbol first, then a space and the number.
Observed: in 3.3570
